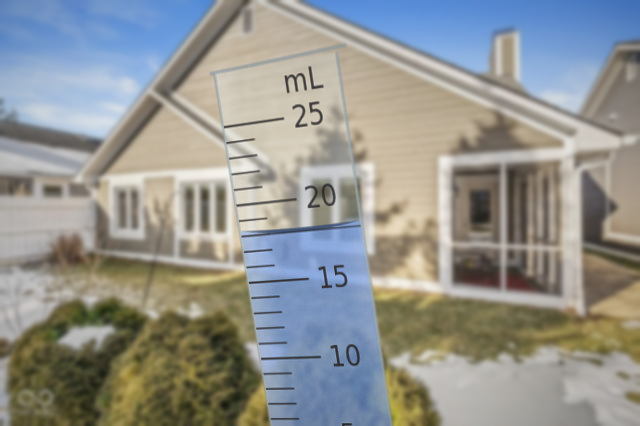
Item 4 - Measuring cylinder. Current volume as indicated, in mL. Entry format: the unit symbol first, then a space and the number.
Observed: mL 18
